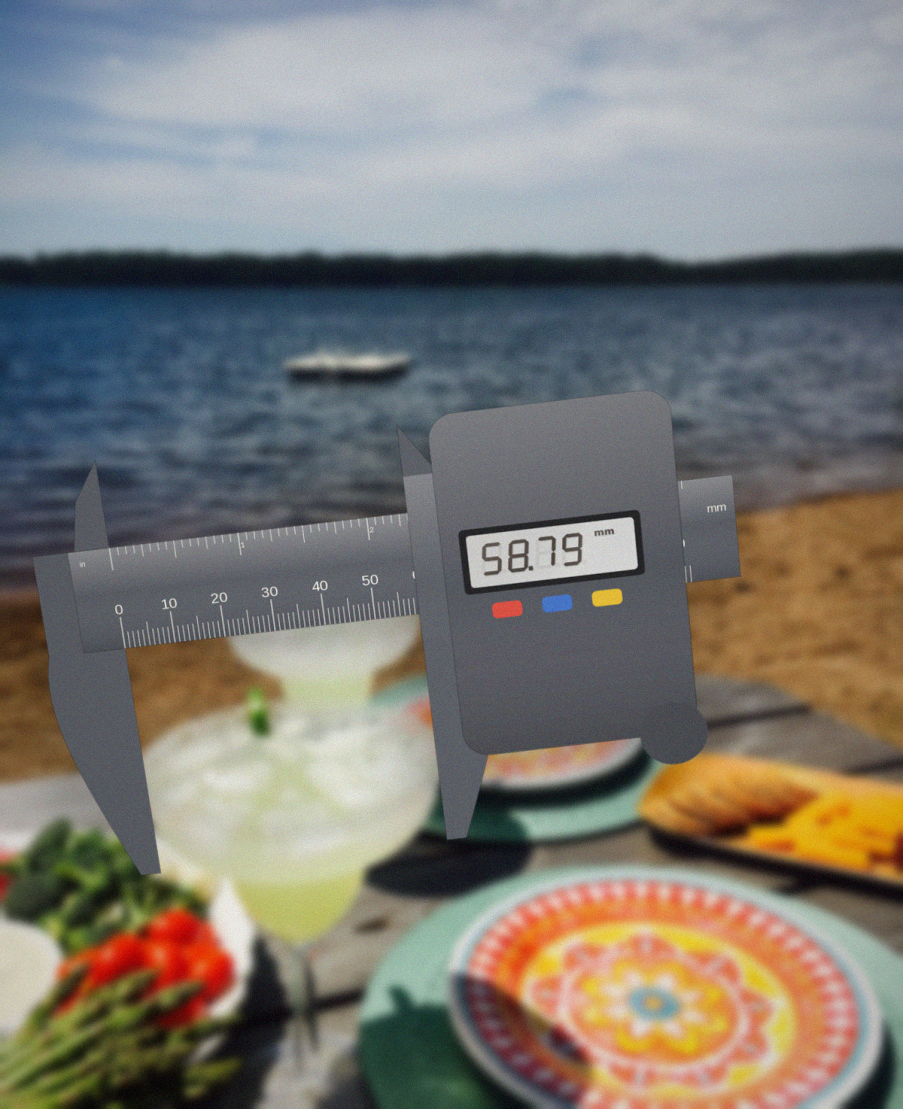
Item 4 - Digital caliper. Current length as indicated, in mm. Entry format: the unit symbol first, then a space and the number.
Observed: mm 58.79
